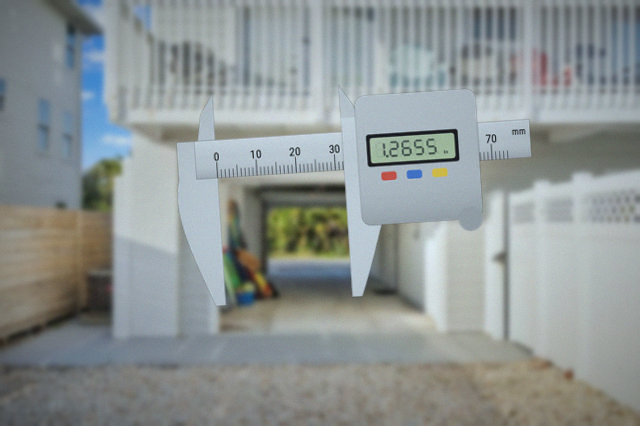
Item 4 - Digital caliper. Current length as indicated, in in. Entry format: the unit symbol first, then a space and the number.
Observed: in 1.2655
